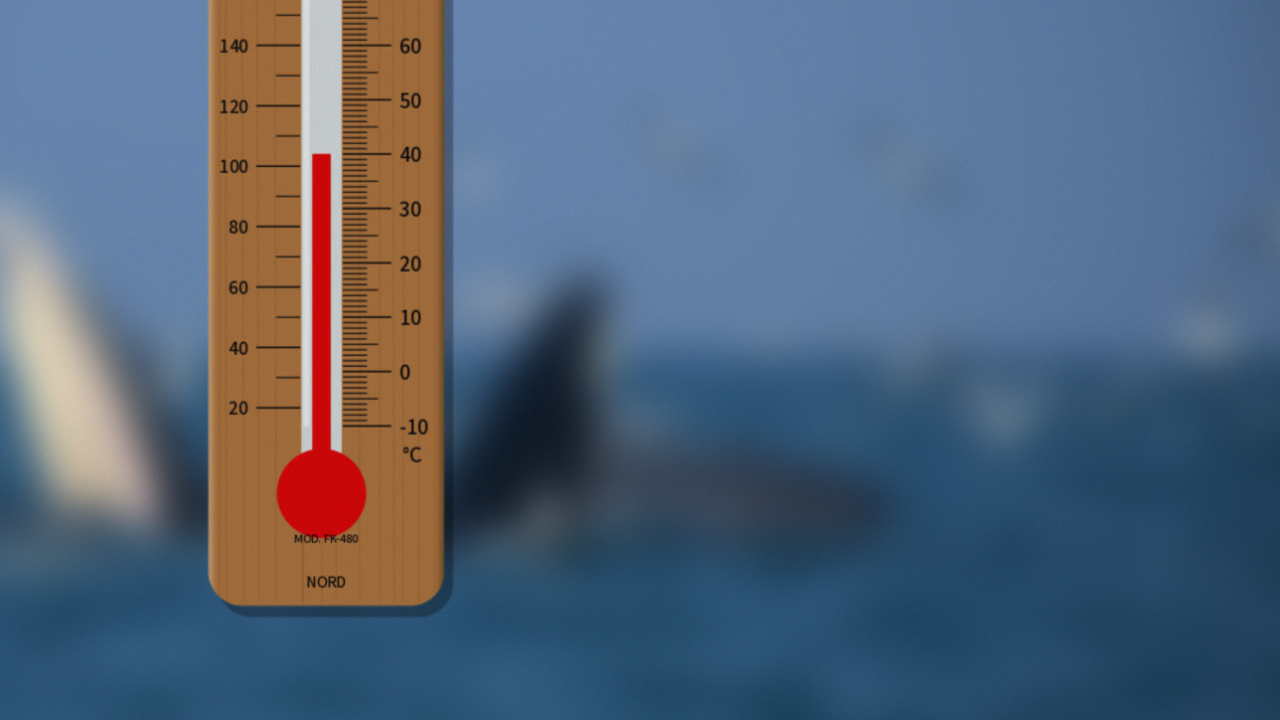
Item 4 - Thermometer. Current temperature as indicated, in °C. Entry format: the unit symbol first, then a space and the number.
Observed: °C 40
